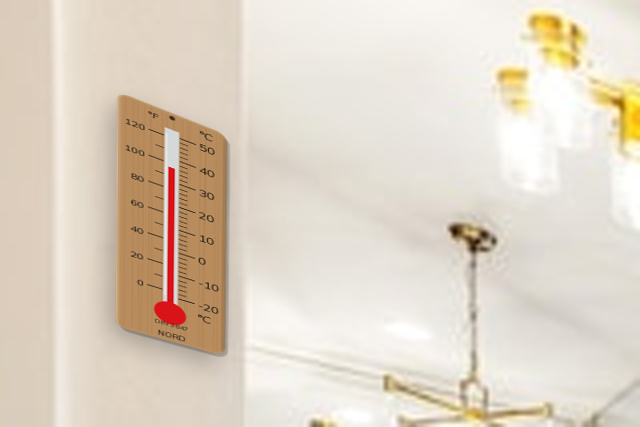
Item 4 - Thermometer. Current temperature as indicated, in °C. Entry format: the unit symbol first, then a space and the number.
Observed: °C 36
